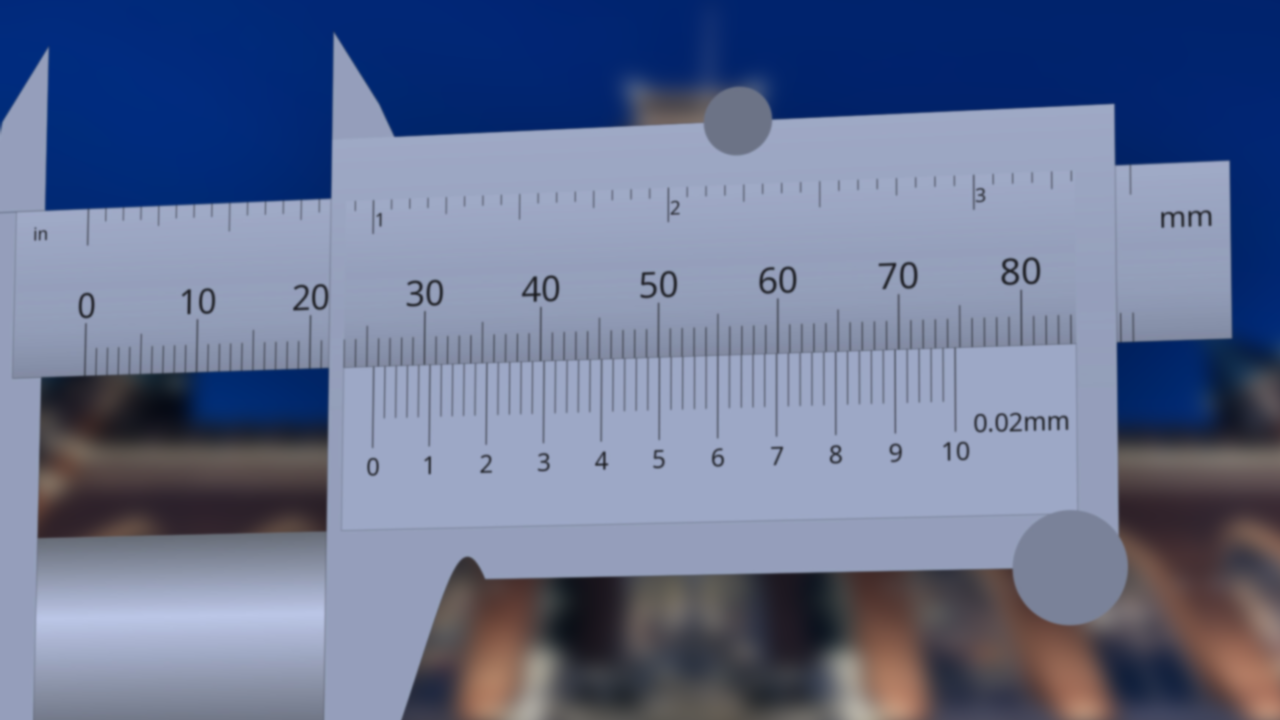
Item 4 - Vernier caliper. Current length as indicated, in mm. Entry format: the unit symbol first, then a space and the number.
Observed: mm 25.6
